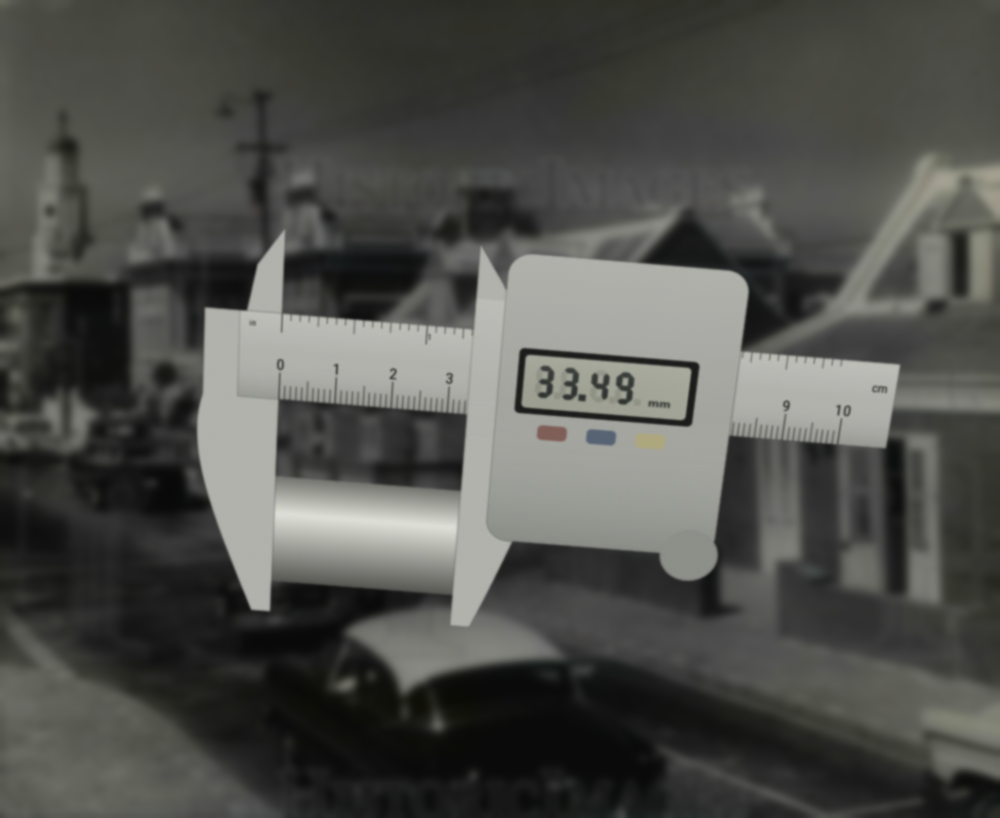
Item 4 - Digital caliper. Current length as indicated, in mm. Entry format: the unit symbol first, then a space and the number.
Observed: mm 33.49
